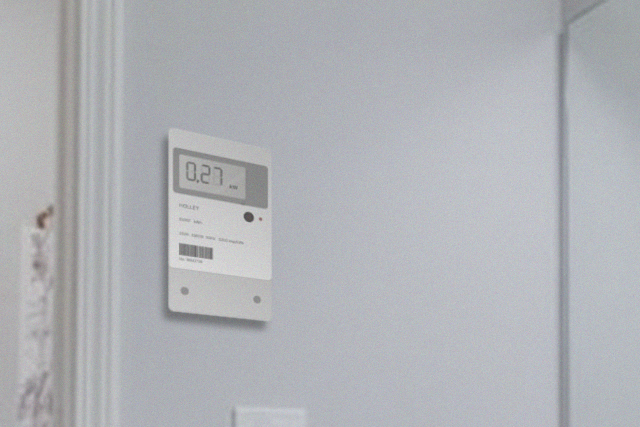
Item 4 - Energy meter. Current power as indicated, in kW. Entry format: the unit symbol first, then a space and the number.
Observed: kW 0.27
